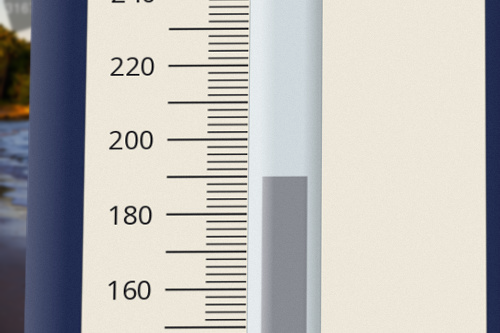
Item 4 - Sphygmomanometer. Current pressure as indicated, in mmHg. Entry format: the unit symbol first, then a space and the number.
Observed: mmHg 190
